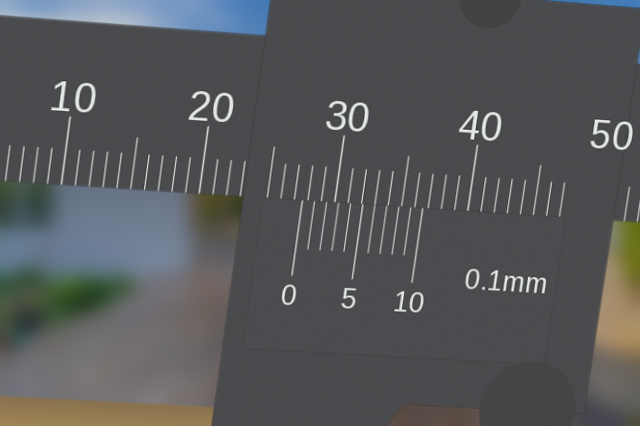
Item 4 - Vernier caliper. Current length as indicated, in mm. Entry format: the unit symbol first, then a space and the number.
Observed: mm 27.6
